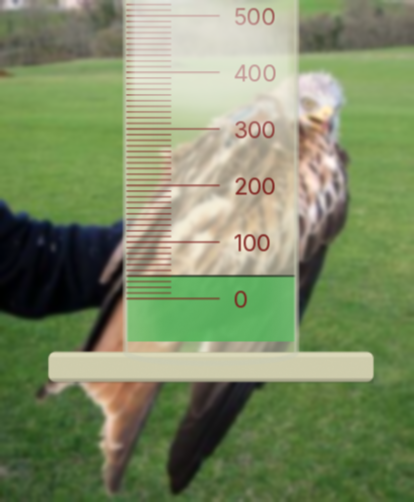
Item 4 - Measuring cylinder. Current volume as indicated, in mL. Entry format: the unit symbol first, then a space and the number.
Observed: mL 40
